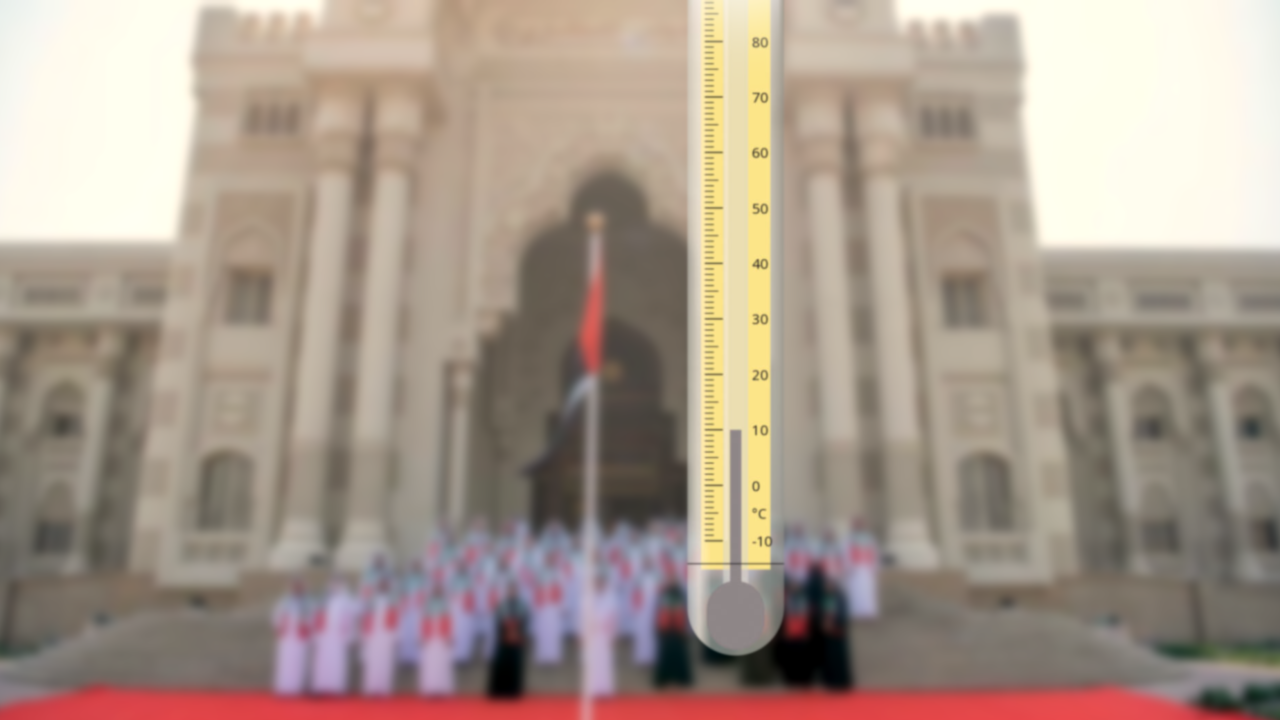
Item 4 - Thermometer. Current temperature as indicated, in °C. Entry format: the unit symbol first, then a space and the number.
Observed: °C 10
